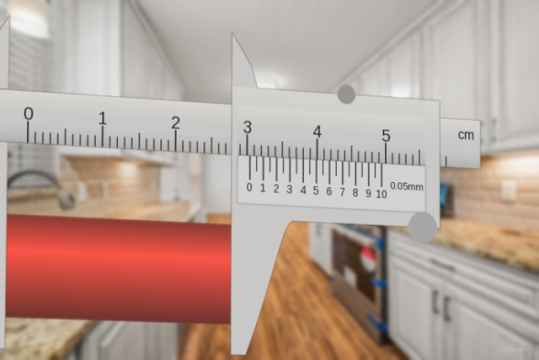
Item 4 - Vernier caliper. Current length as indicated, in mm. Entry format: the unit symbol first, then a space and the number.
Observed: mm 30.4
